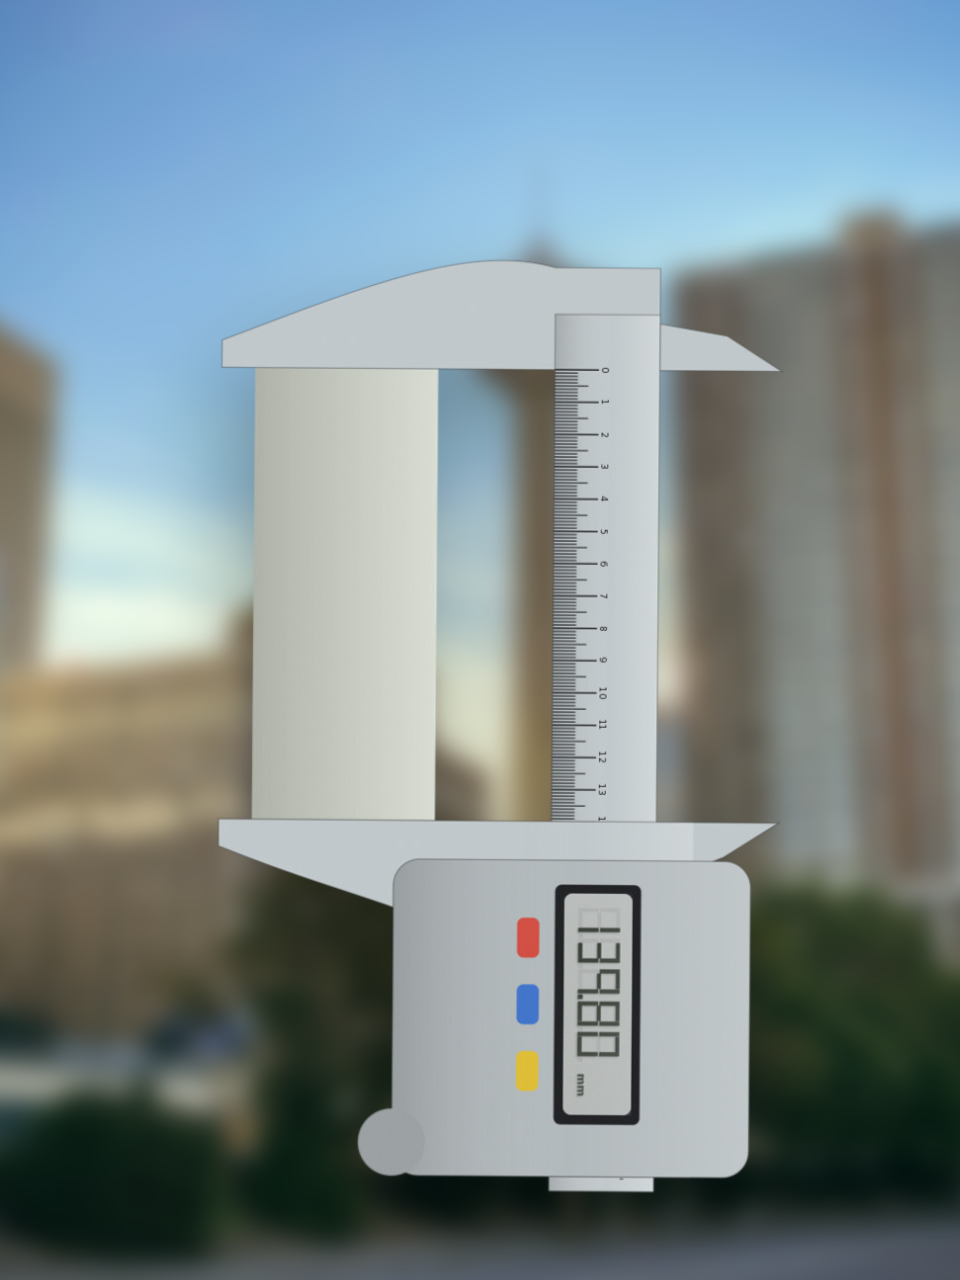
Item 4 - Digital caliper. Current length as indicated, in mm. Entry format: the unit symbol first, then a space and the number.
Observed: mm 139.80
